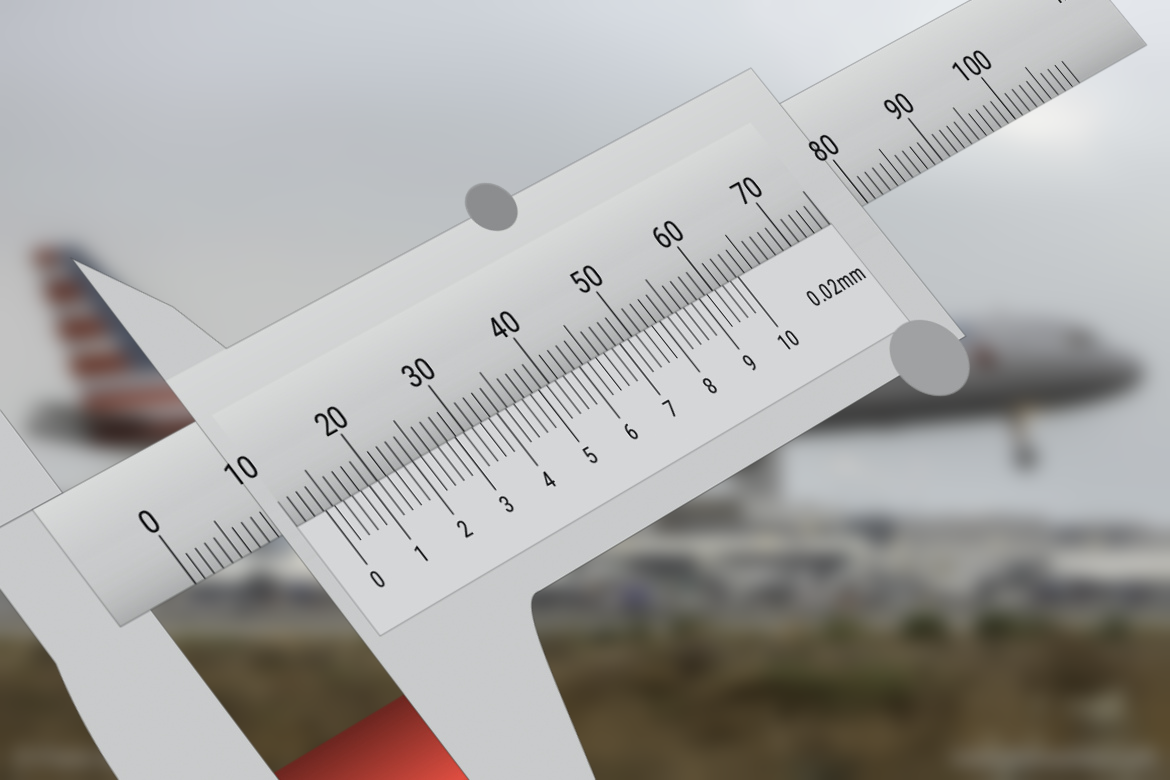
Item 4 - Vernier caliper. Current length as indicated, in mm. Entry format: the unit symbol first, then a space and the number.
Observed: mm 14.2
